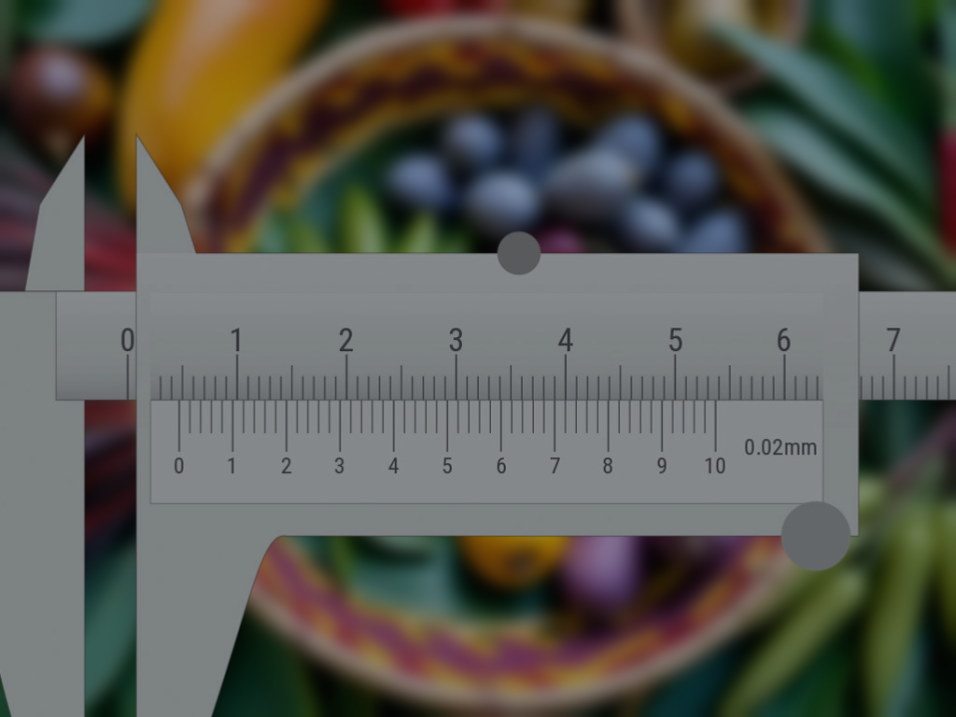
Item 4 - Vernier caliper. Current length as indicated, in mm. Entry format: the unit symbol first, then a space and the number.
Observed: mm 4.7
